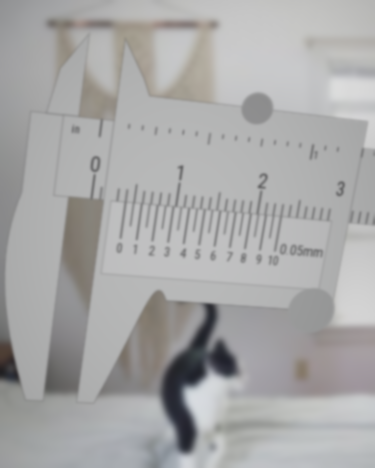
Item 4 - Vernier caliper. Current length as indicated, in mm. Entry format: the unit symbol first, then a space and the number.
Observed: mm 4.0
